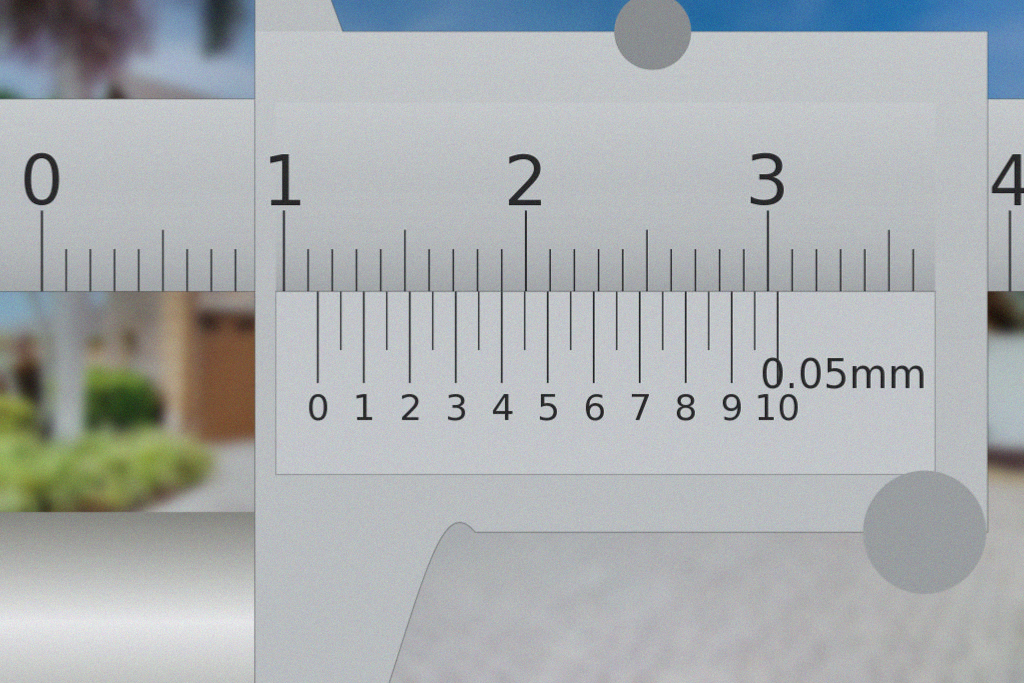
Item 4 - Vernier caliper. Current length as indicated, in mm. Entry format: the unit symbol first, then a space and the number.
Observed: mm 11.40
